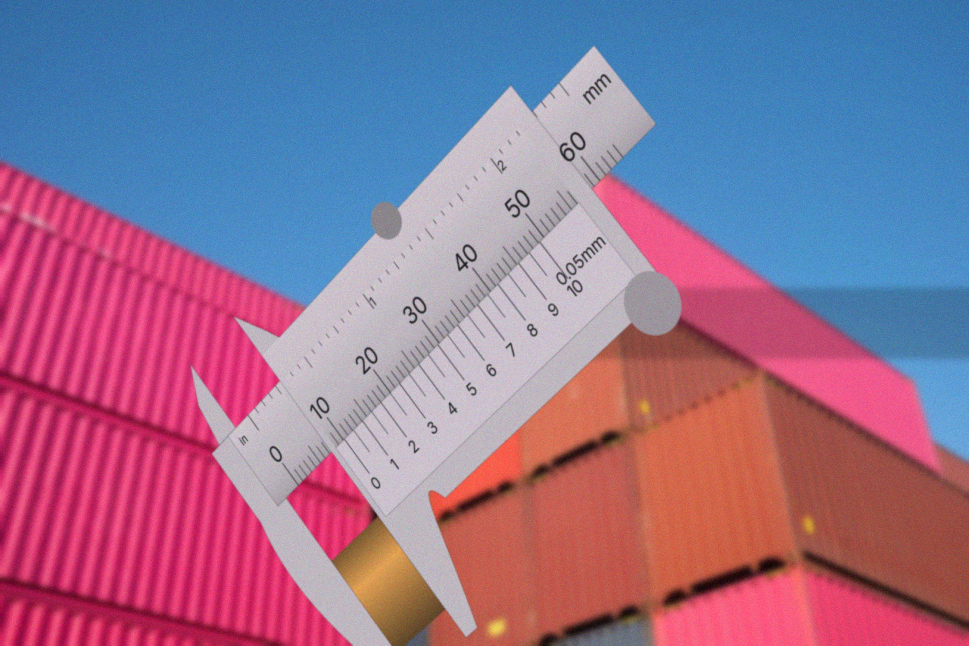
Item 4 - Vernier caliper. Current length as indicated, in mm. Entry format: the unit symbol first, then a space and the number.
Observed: mm 10.2
